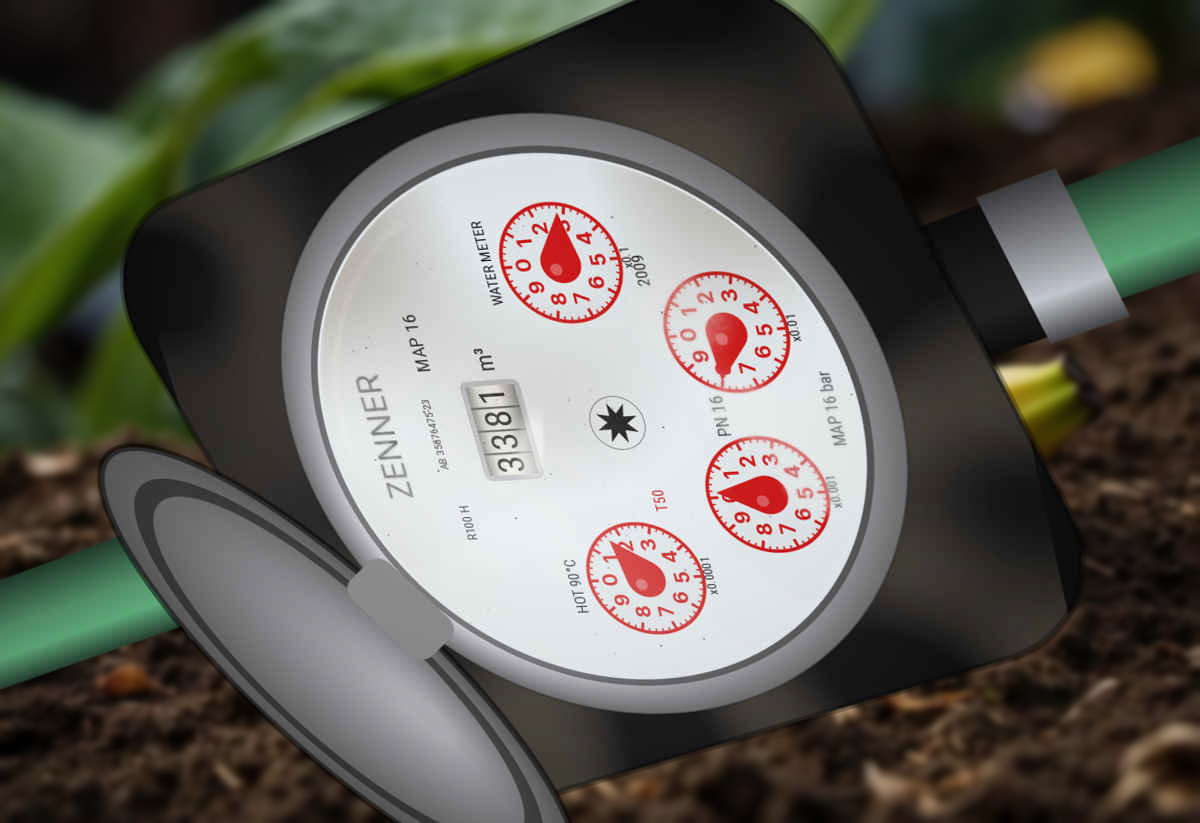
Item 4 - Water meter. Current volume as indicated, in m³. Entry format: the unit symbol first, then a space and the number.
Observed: m³ 3381.2801
